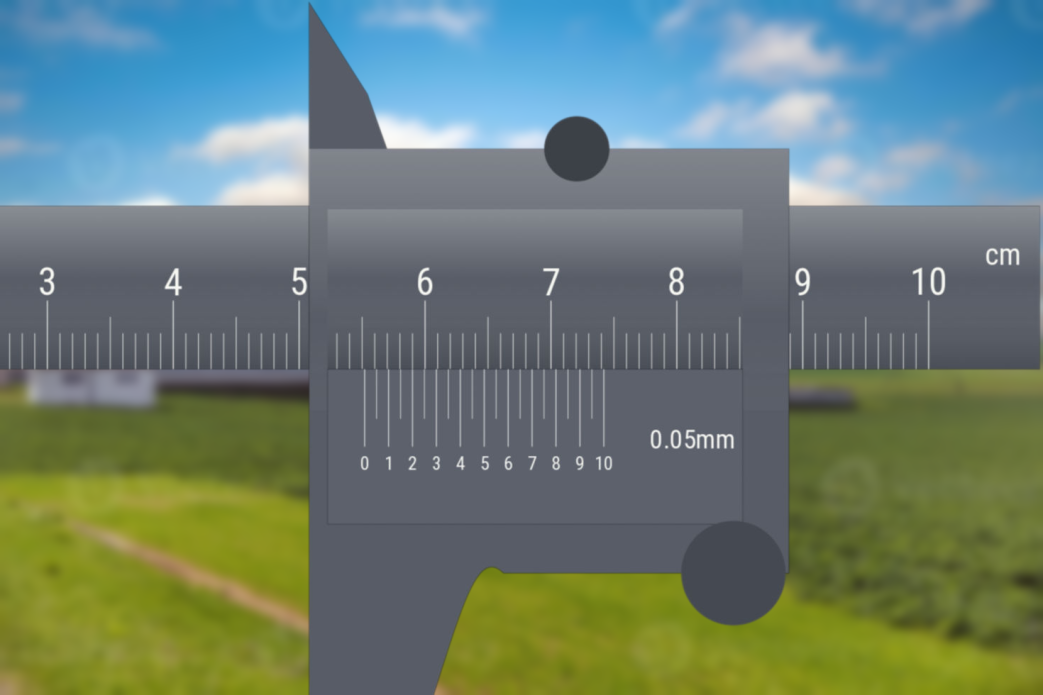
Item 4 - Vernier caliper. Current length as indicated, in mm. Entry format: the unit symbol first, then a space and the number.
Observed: mm 55.2
